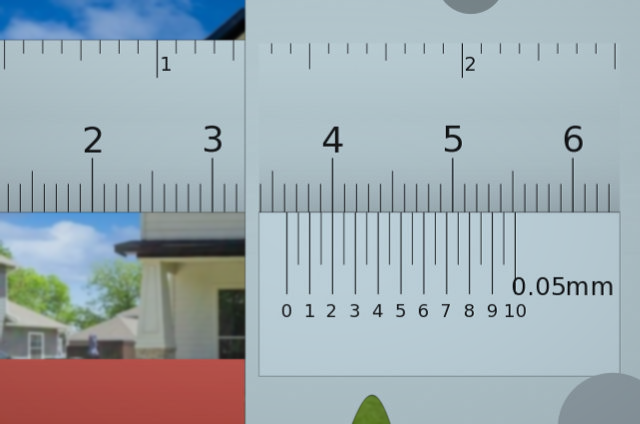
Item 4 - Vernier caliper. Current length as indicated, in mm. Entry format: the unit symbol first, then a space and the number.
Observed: mm 36.2
